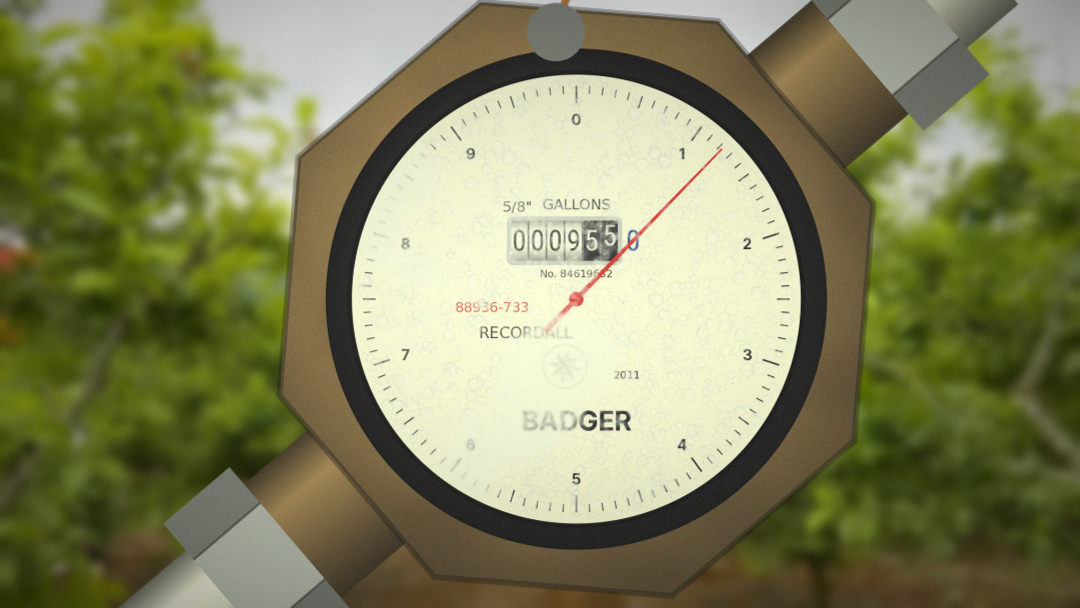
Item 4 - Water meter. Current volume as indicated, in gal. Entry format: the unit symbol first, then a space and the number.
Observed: gal 9551.2
